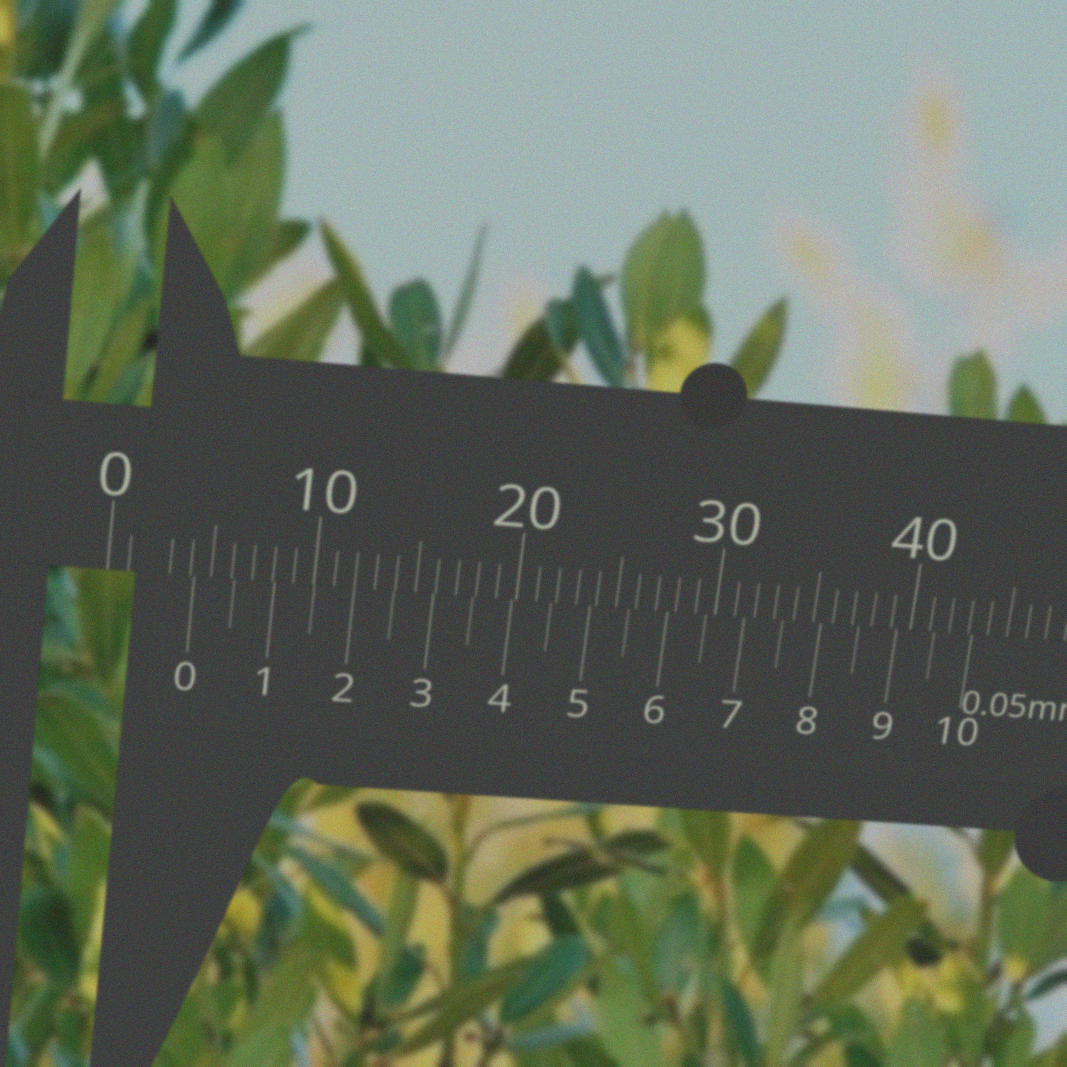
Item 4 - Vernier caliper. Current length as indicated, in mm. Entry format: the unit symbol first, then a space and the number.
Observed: mm 4.2
